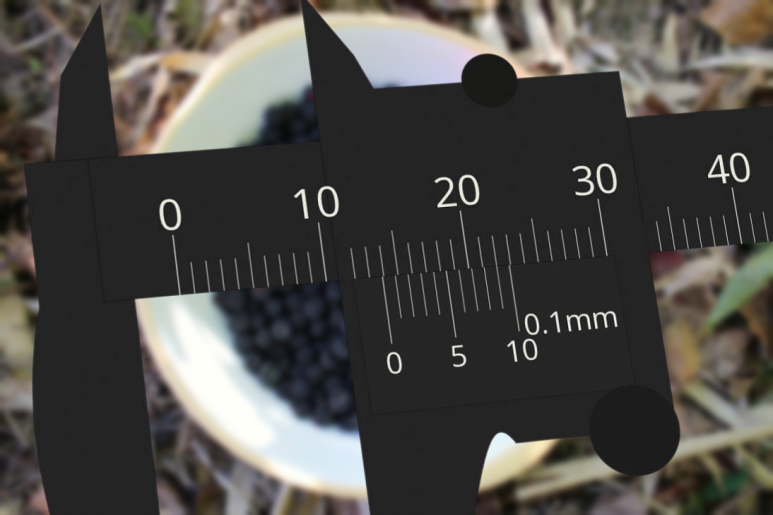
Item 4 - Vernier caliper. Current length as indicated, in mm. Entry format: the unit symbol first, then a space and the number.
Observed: mm 13.9
